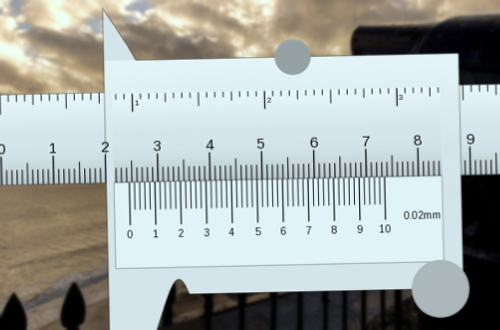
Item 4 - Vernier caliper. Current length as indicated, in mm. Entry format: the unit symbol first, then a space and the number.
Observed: mm 24.5
